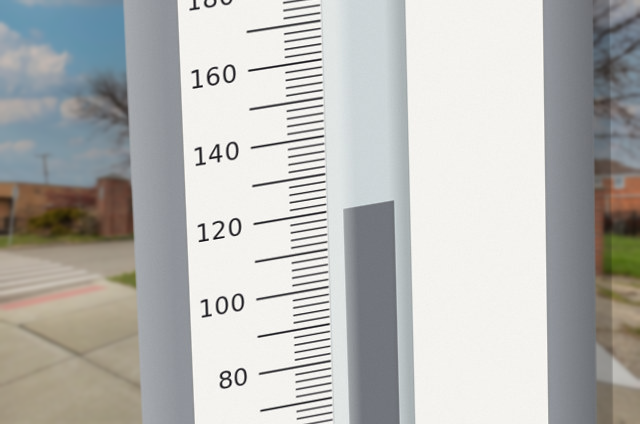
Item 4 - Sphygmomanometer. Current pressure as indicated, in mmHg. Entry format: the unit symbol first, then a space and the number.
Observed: mmHg 120
